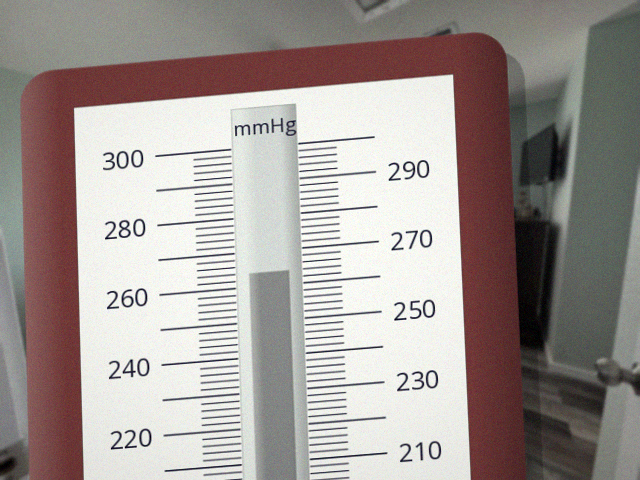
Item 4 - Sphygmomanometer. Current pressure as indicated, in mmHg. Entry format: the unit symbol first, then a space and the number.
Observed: mmHg 264
